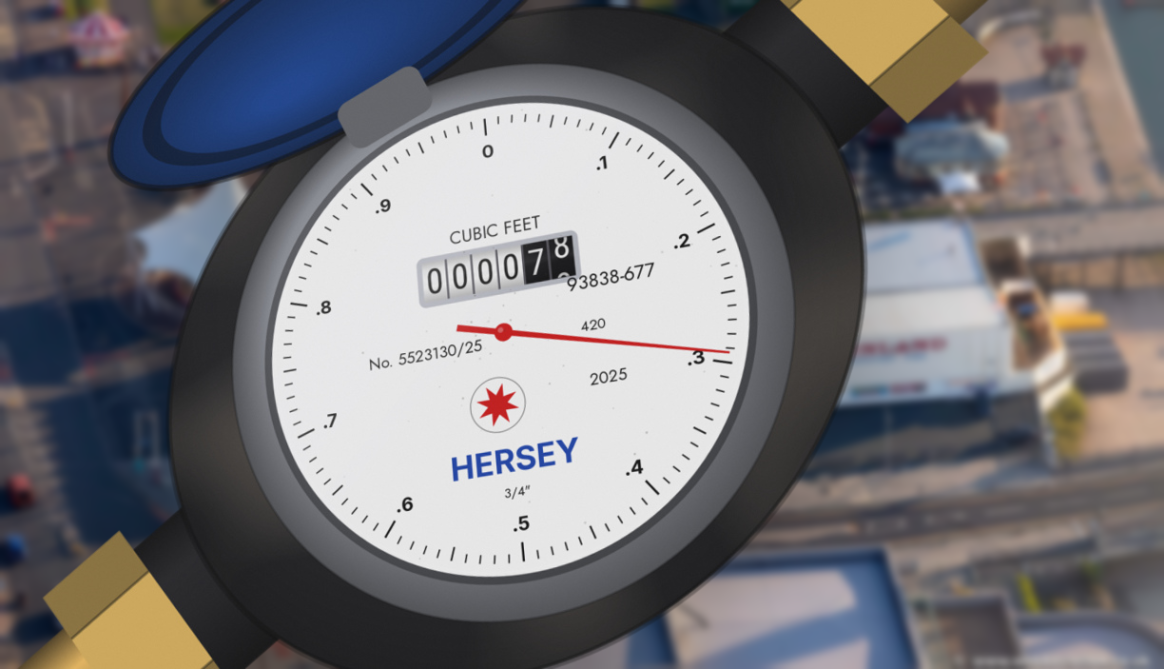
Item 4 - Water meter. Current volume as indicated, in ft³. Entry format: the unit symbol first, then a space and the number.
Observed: ft³ 78.29
